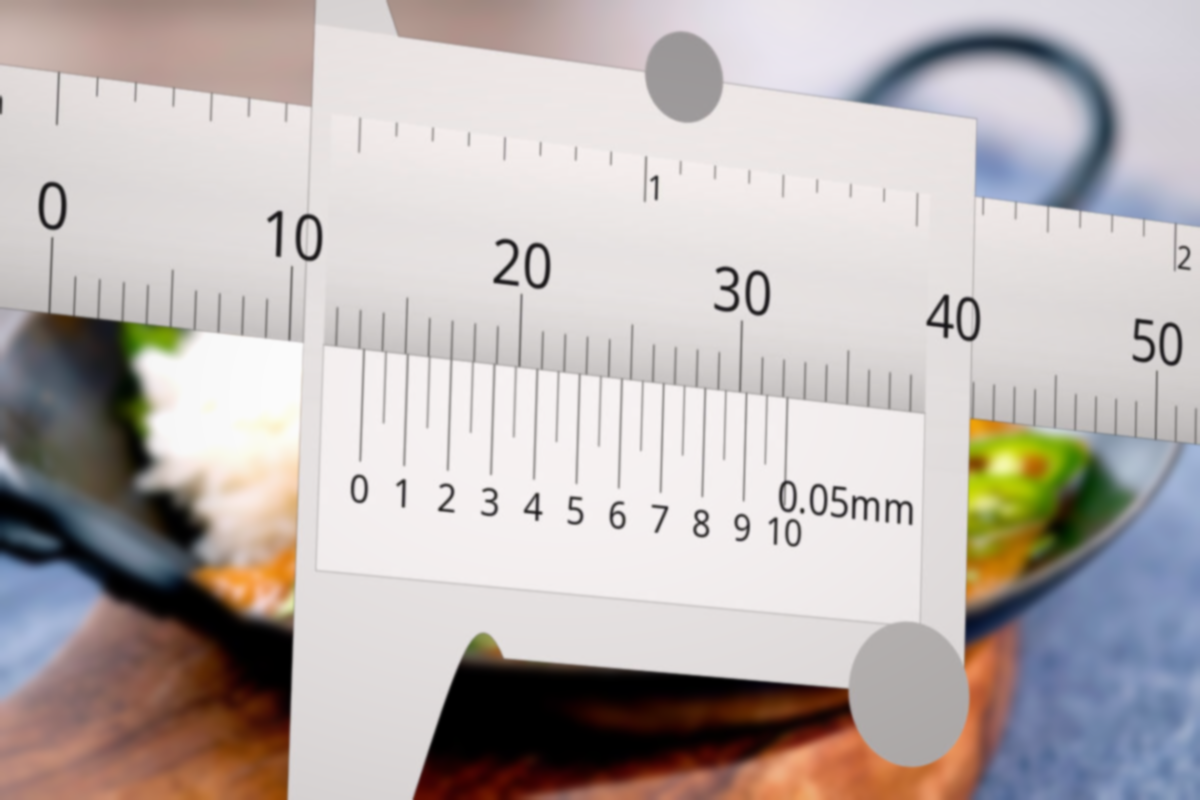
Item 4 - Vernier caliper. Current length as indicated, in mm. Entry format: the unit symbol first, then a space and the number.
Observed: mm 13.2
